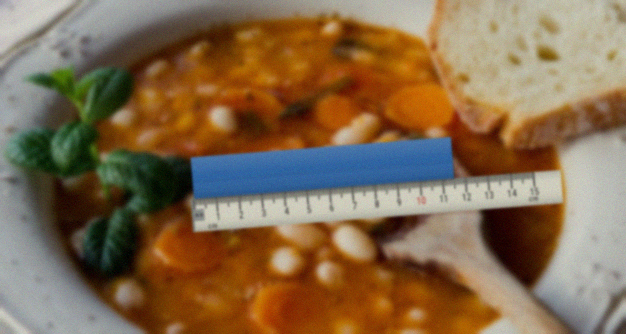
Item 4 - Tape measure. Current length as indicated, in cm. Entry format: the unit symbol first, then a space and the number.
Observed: cm 11.5
